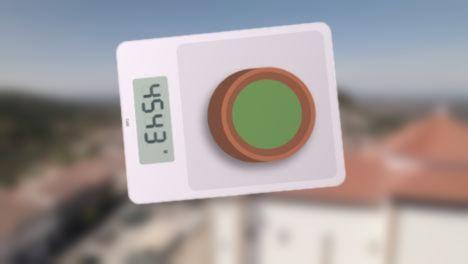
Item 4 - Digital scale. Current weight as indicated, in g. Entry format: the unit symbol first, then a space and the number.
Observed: g 4543
